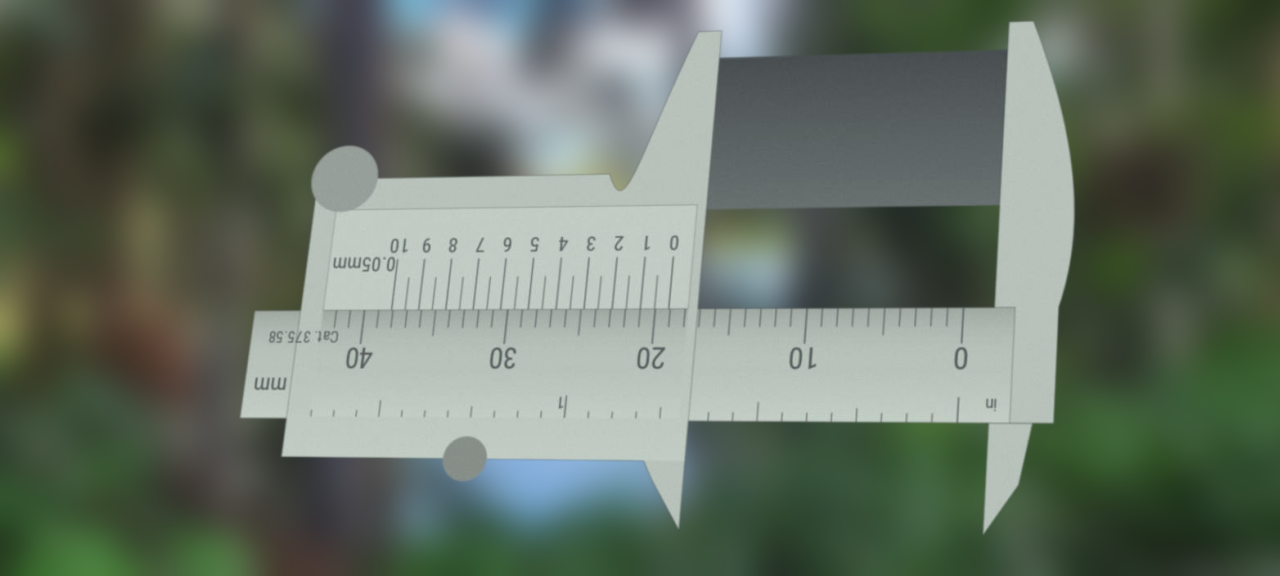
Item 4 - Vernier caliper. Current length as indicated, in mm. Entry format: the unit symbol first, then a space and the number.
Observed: mm 19.1
